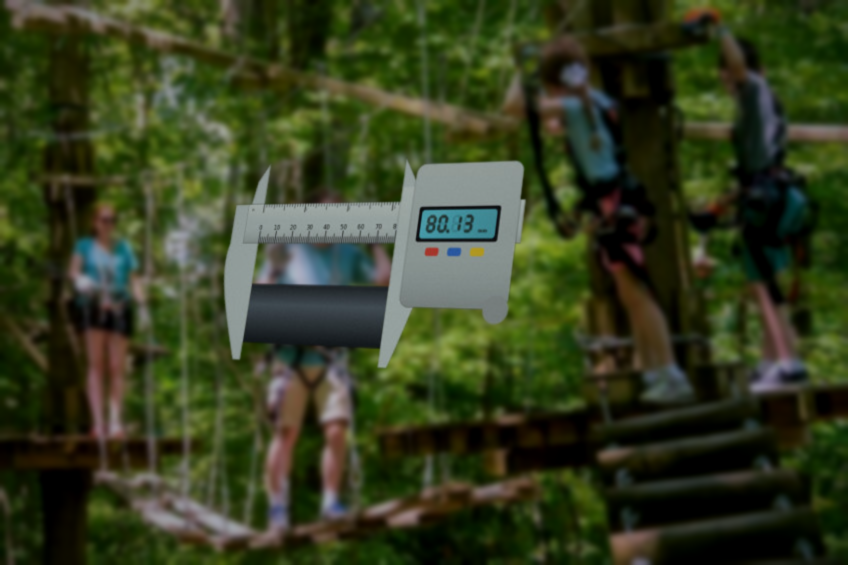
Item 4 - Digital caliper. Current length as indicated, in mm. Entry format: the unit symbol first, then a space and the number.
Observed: mm 80.13
